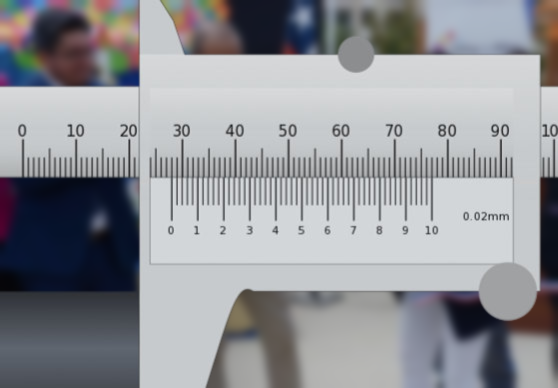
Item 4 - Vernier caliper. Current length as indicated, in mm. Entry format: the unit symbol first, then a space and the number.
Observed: mm 28.0
